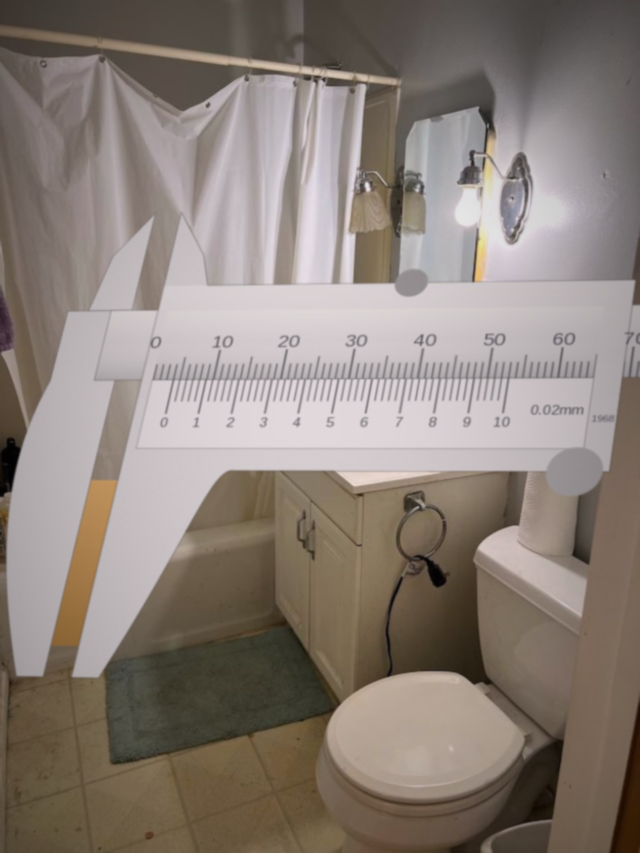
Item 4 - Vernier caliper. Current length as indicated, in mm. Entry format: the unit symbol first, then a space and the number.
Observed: mm 4.0
